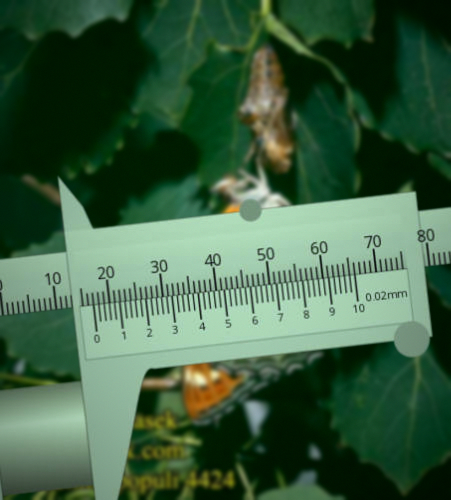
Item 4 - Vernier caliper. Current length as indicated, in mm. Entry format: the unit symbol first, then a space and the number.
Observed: mm 17.0
